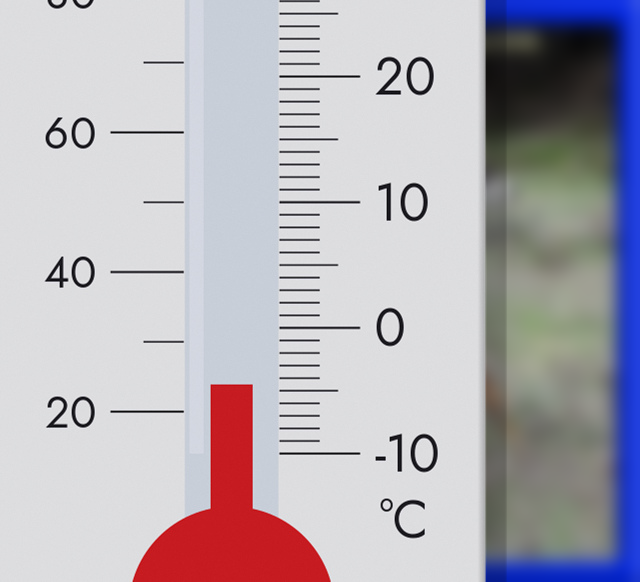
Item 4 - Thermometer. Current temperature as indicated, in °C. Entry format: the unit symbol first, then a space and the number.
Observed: °C -4.5
